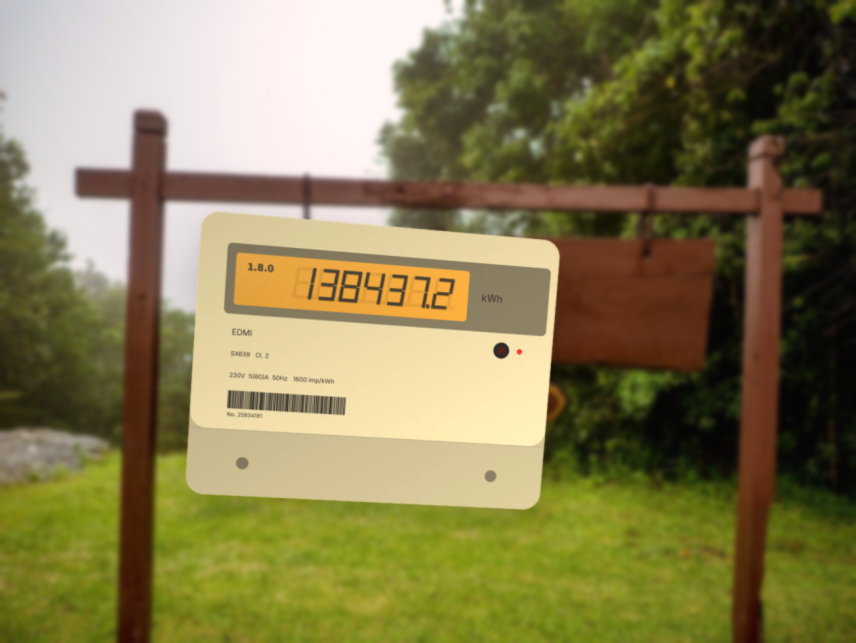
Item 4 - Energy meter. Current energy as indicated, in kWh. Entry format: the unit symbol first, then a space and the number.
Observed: kWh 138437.2
